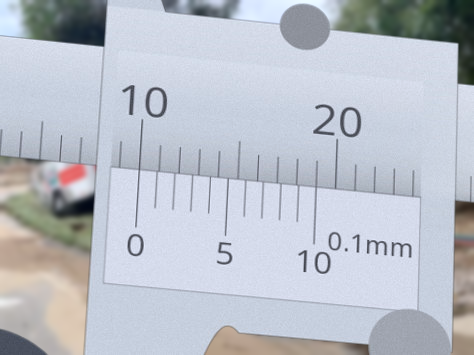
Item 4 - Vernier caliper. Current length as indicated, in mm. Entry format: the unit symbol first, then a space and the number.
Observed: mm 10.0
